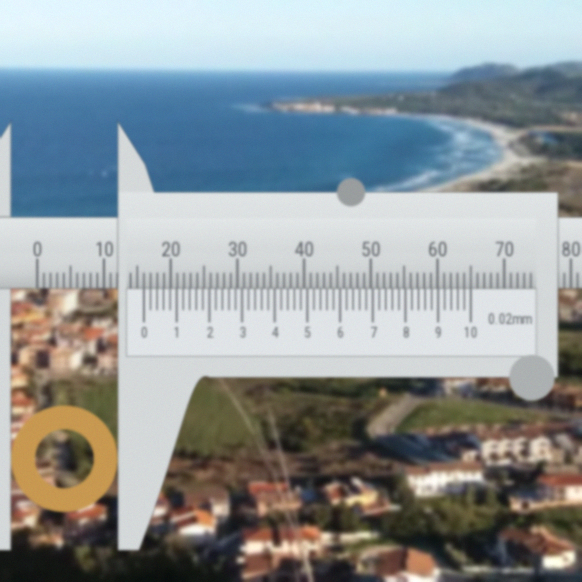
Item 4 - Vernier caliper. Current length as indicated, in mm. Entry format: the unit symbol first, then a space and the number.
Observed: mm 16.0
